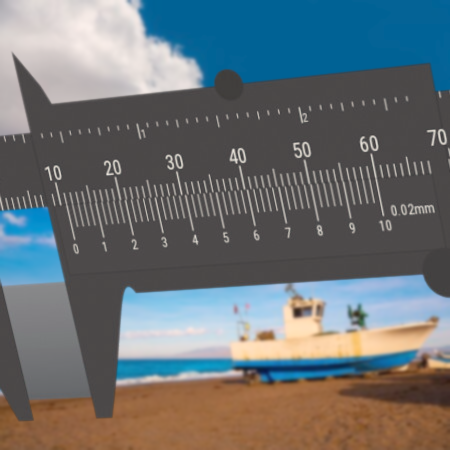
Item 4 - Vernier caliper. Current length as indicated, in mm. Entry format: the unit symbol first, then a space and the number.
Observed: mm 11.0
